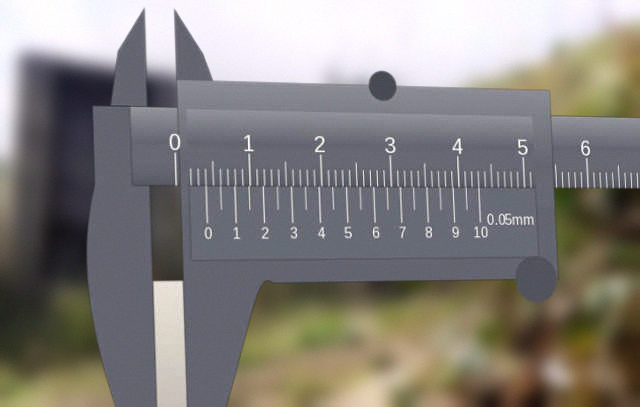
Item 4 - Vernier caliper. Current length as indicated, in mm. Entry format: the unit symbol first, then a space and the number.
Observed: mm 4.0
